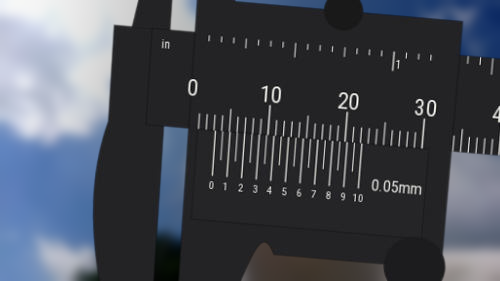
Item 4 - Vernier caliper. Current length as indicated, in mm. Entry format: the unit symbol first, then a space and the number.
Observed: mm 3.2
